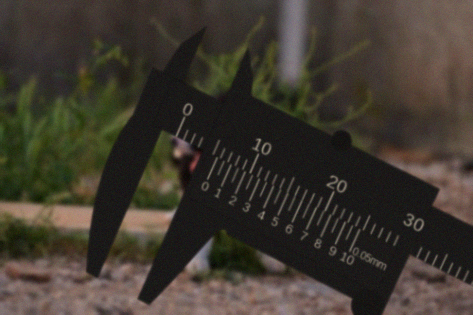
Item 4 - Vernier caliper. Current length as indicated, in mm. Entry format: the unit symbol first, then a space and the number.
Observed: mm 5.6
